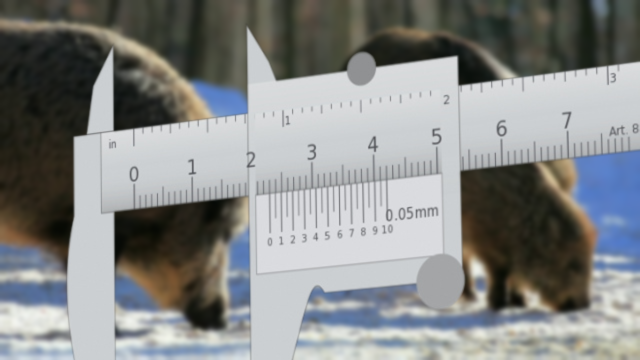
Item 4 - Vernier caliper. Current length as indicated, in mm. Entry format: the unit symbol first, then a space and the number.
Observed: mm 23.0
